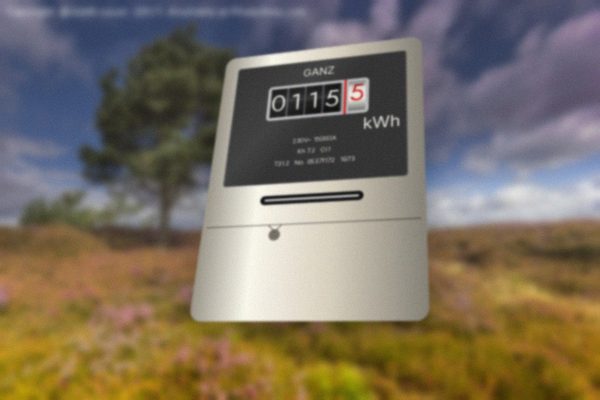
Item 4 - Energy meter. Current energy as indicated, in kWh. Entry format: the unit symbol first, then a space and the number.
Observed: kWh 115.5
